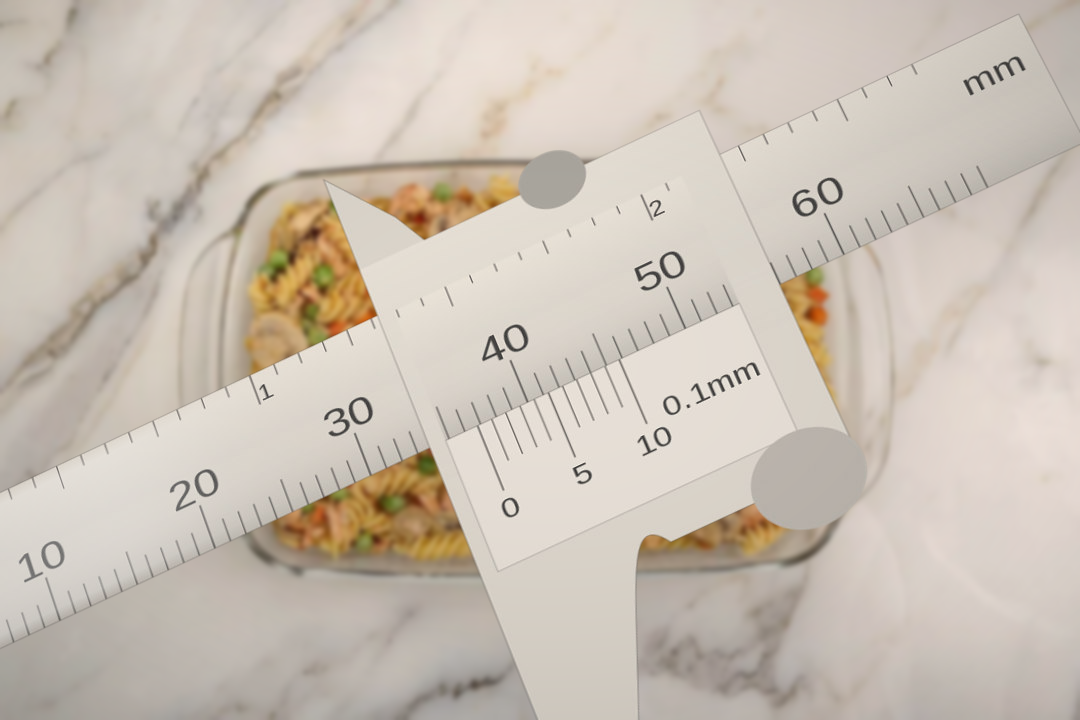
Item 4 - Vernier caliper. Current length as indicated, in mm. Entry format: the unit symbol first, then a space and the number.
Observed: mm 36.8
